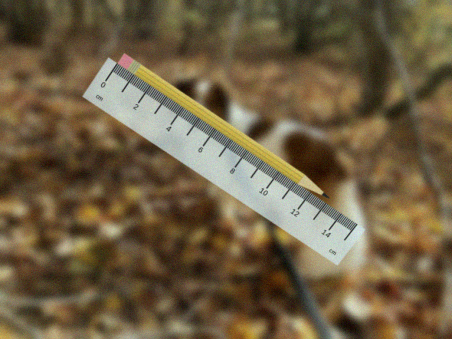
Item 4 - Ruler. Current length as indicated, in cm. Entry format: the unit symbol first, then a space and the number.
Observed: cm 13
